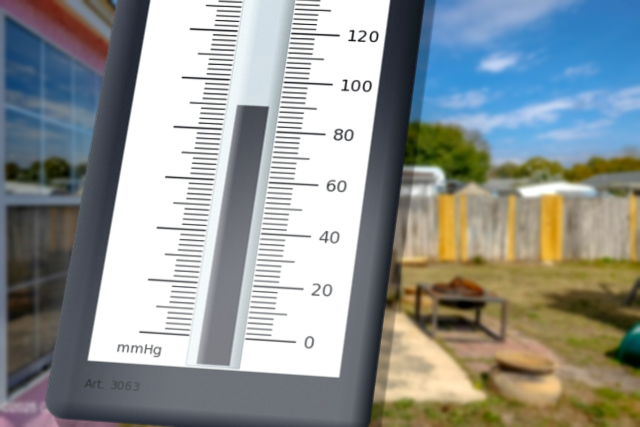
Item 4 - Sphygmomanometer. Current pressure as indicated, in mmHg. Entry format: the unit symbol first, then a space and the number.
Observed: mmHg 90
